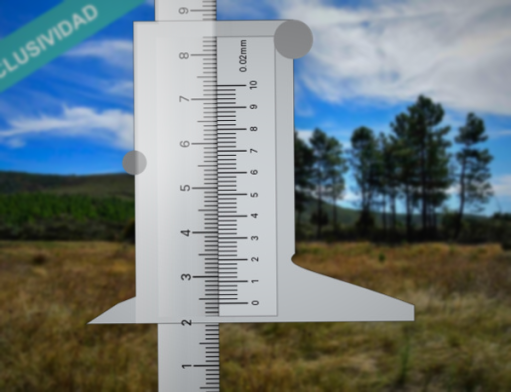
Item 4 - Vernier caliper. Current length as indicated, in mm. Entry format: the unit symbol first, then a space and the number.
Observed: mm 24.0
